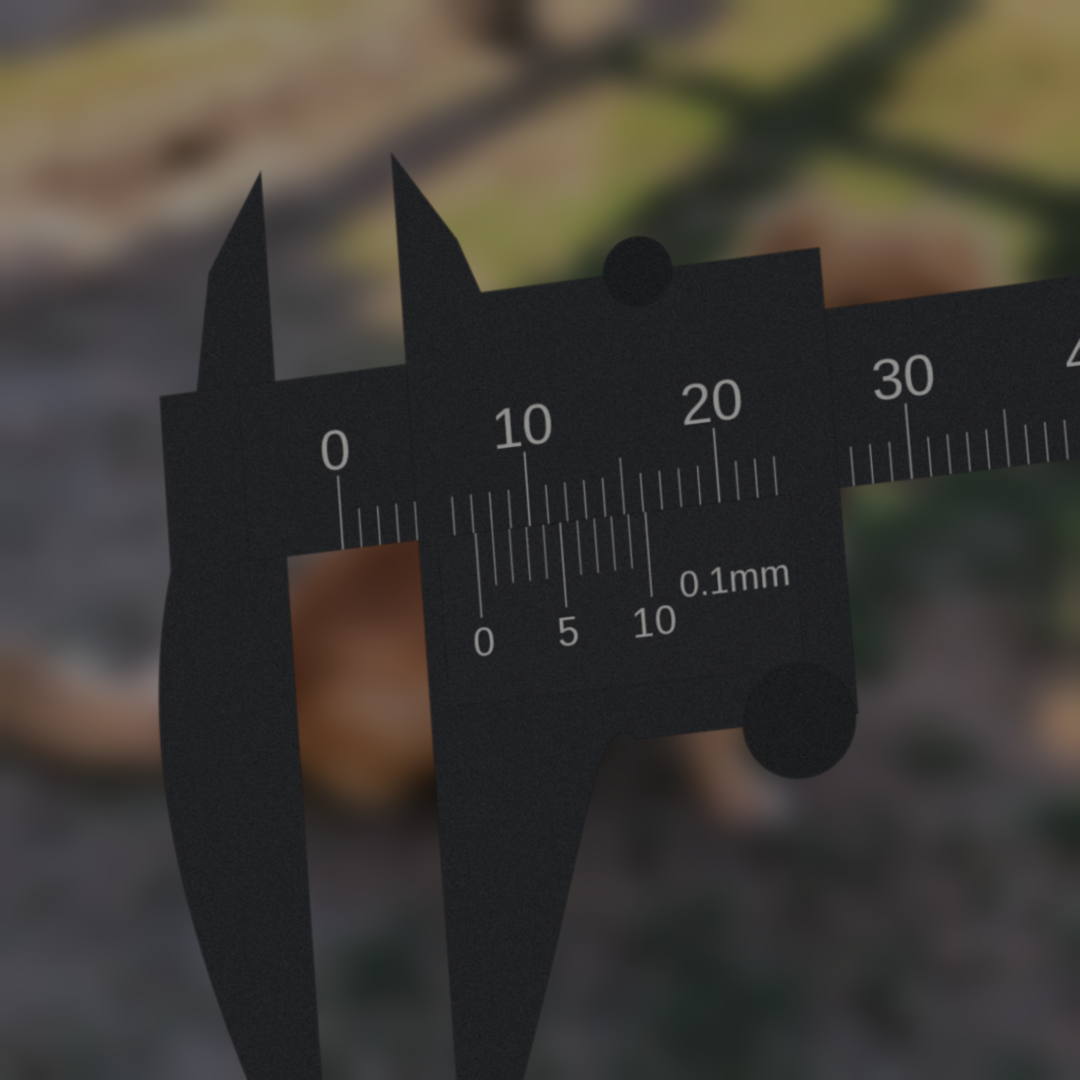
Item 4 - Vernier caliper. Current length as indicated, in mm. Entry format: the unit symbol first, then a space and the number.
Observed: mm 7.1
